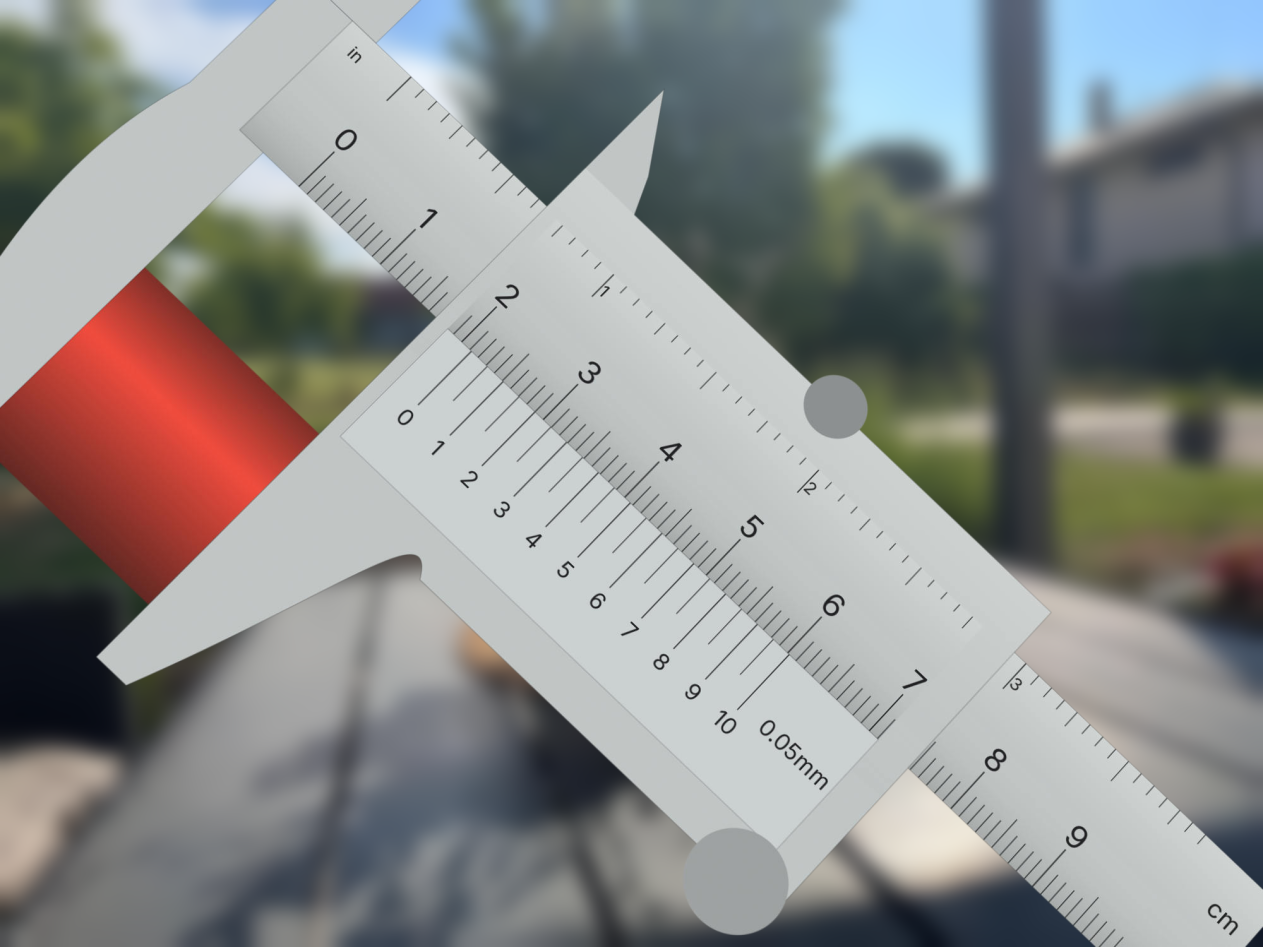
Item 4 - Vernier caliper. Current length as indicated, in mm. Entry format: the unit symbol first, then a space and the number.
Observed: mm 21.2
